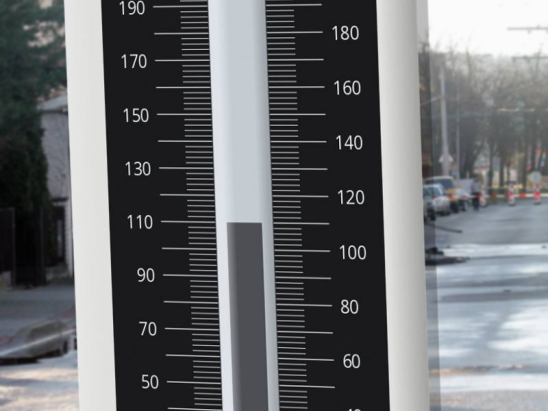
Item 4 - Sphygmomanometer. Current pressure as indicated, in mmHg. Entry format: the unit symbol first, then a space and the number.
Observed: mmHg 110
